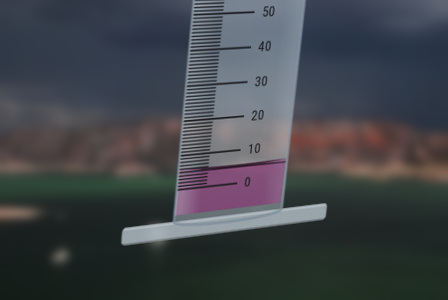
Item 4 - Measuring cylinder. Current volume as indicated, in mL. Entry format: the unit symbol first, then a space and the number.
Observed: mL 5
